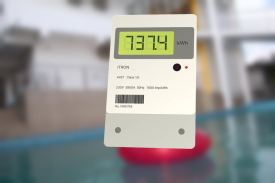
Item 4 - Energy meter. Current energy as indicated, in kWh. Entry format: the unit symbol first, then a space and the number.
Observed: kWh 737.4
